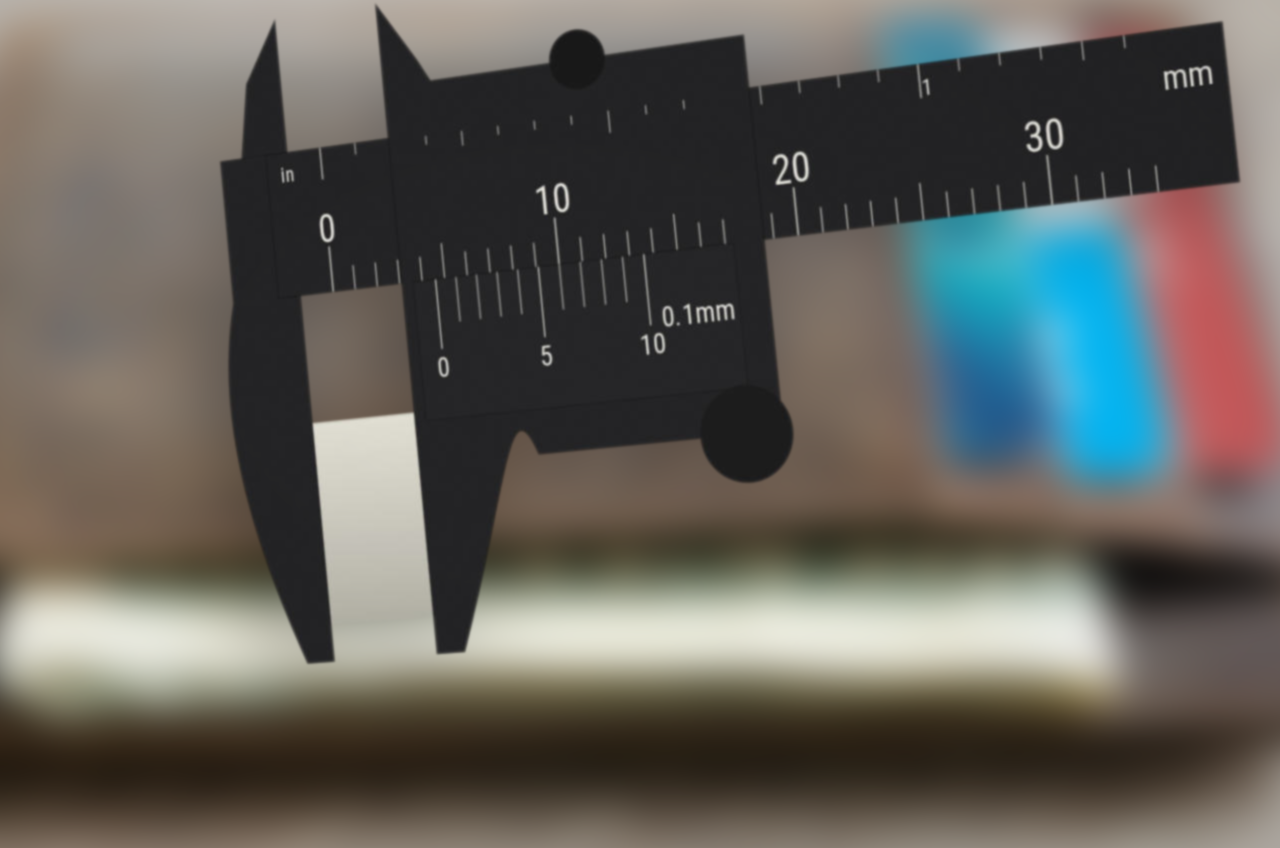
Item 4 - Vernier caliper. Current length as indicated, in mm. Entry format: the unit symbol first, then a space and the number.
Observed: mm 4.6
